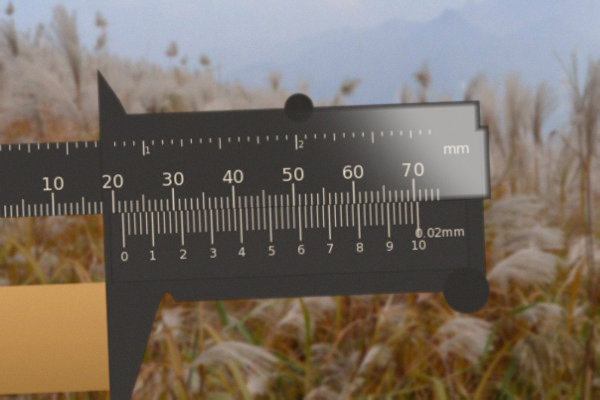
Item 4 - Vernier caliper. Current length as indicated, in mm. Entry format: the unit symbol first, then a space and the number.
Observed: mm 21.5
